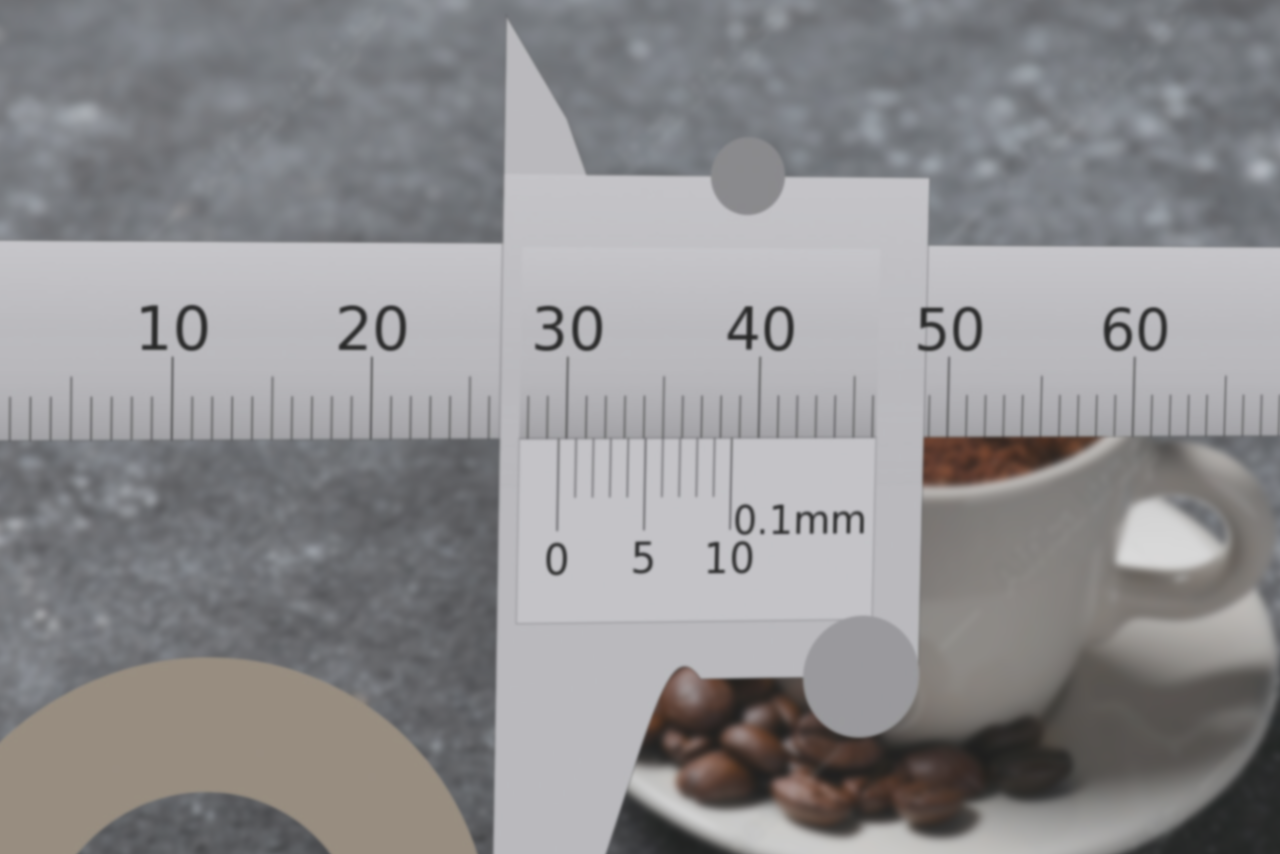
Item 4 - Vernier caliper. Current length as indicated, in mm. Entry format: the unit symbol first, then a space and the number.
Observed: mm 29.6
